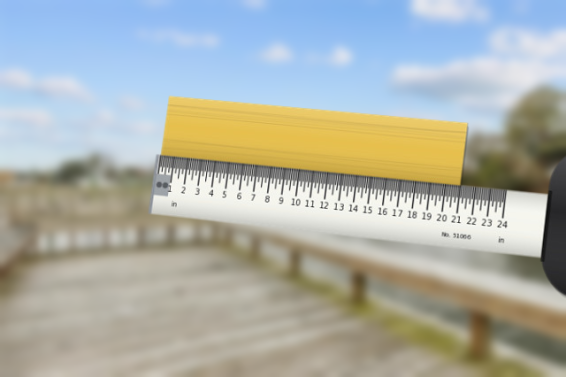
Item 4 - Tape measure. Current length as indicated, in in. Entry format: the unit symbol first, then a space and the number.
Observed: in 21
